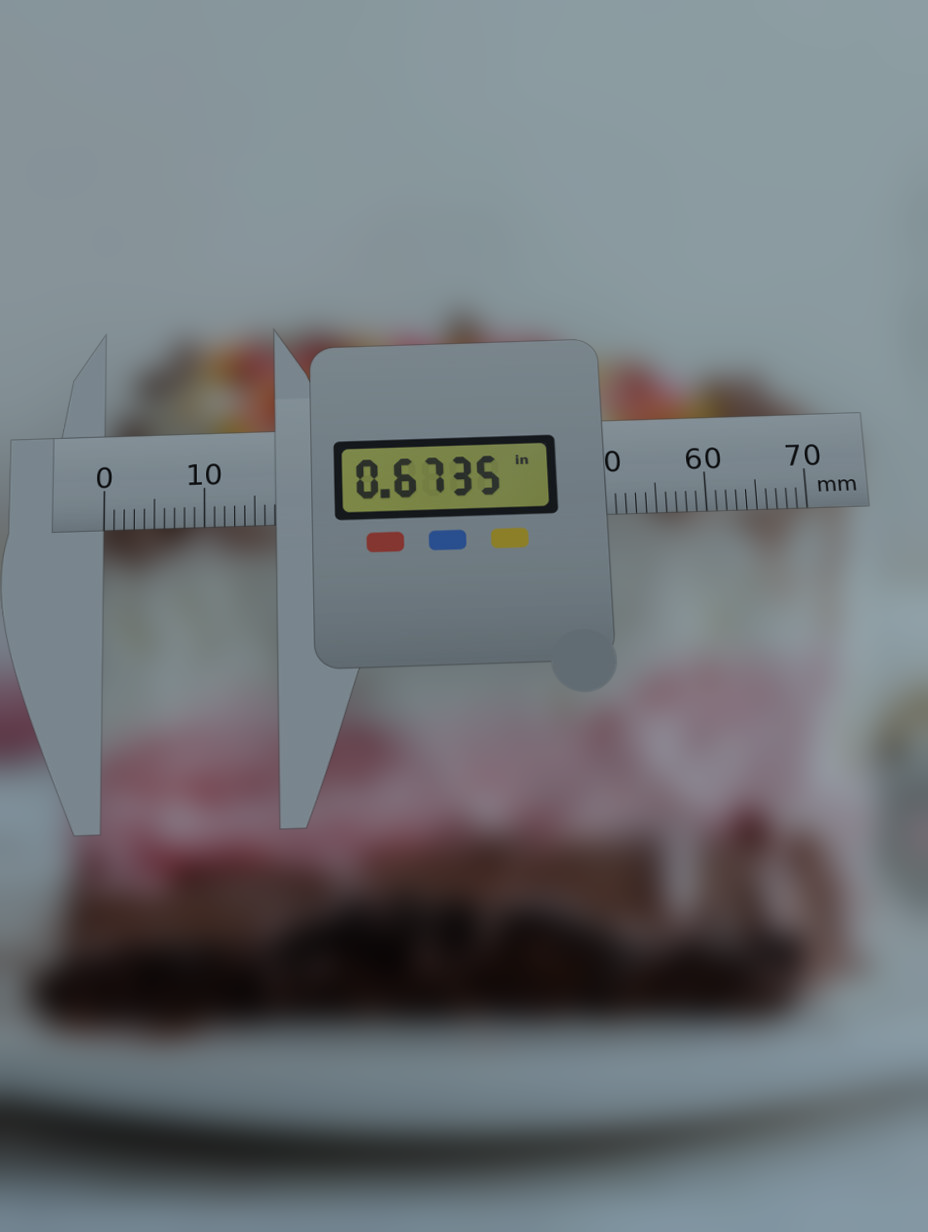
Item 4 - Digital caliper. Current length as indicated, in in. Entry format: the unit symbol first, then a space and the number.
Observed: in 0.6735
